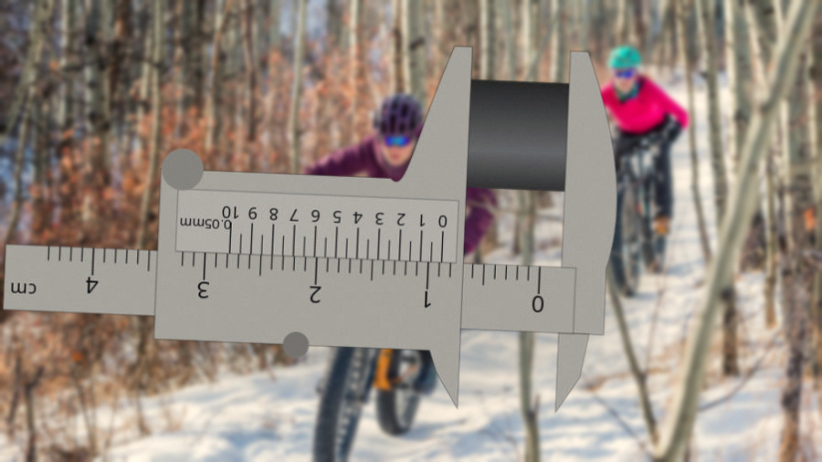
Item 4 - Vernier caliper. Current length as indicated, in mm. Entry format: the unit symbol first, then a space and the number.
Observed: mm 8.8
